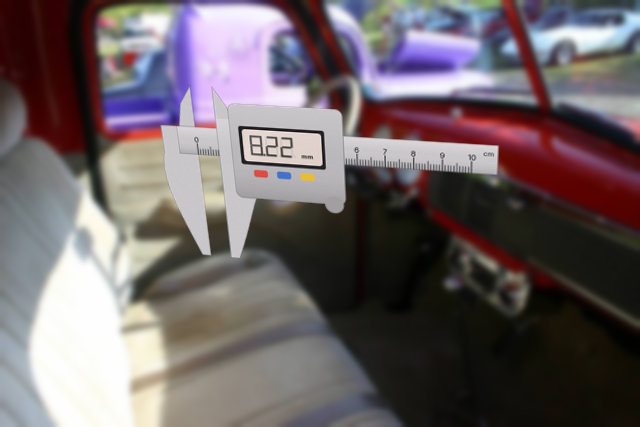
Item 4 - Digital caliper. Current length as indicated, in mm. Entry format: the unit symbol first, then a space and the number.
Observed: mm 8.22
